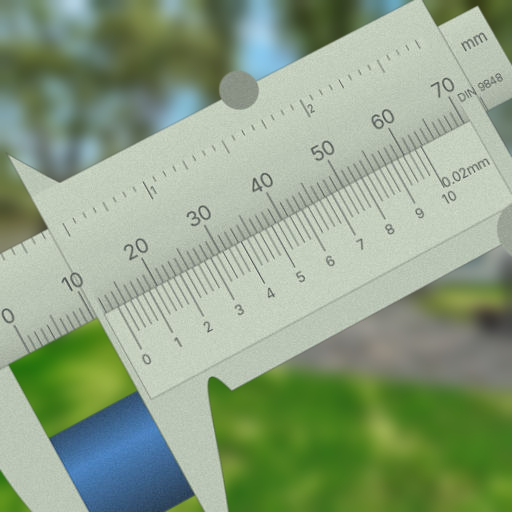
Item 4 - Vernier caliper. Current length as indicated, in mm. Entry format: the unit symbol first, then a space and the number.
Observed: mm 13.8
